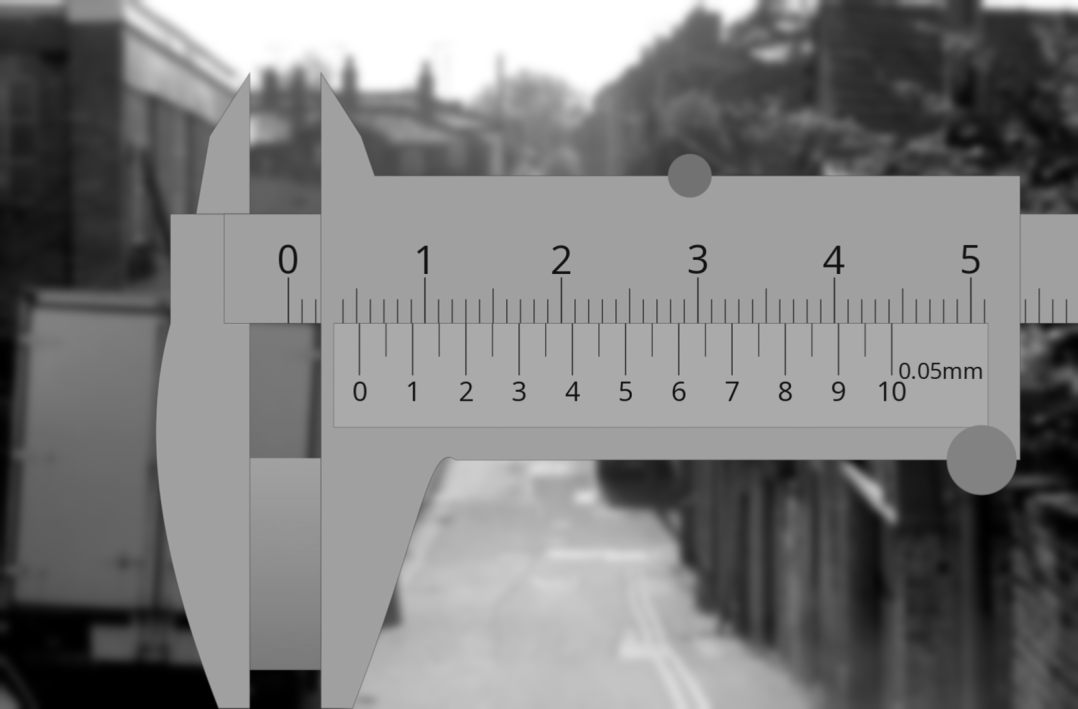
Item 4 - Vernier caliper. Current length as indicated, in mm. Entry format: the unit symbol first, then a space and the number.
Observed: mm 5.2
